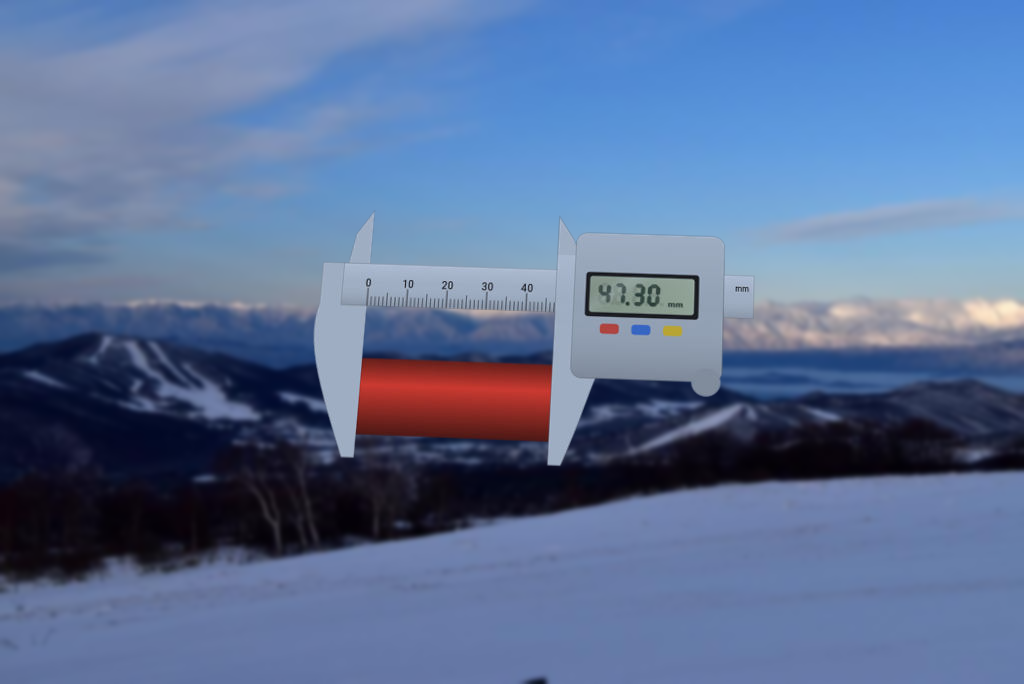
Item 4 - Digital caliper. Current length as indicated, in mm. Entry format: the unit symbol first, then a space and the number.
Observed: mm 47.30
